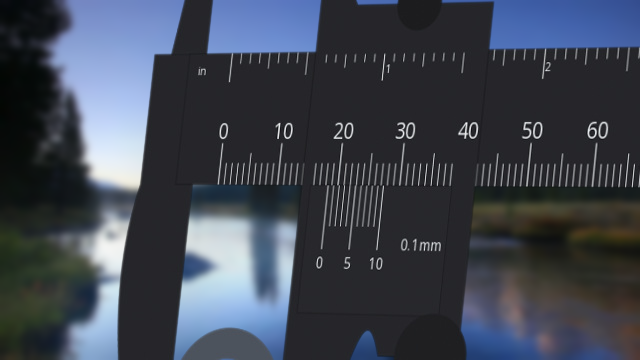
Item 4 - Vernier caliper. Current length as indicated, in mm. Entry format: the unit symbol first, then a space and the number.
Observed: mm 18.4
